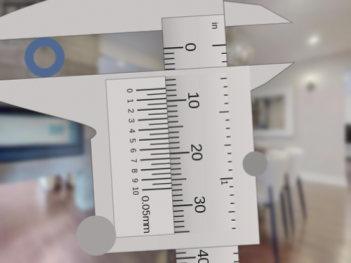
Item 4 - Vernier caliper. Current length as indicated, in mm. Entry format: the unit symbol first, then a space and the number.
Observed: mm 7.6
